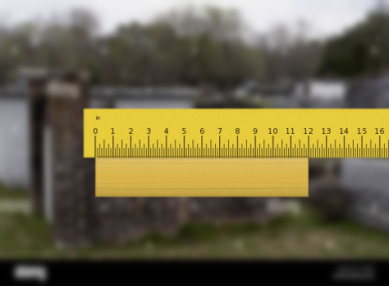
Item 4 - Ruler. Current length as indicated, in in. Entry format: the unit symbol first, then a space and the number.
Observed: in 12
